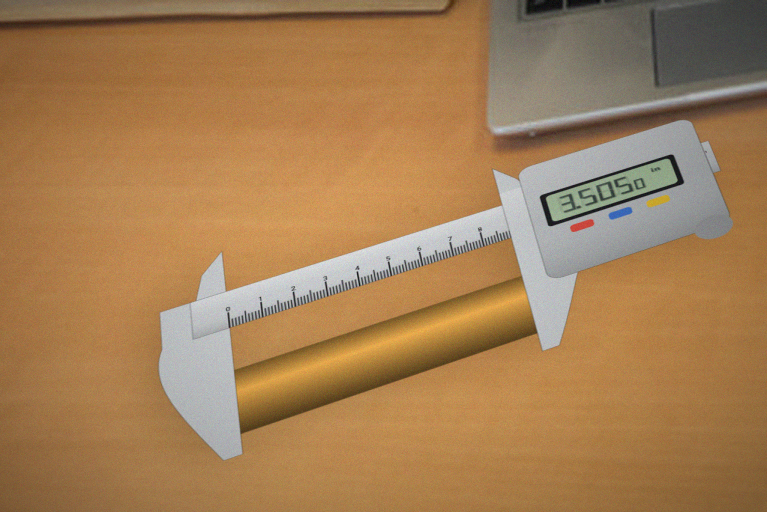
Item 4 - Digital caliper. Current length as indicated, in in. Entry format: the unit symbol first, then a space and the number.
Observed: in 3.5050
